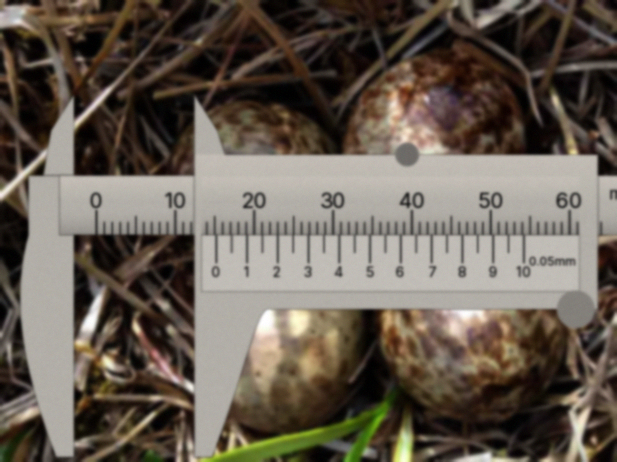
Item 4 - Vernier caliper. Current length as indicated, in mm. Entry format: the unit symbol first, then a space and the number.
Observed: mm 15.2
